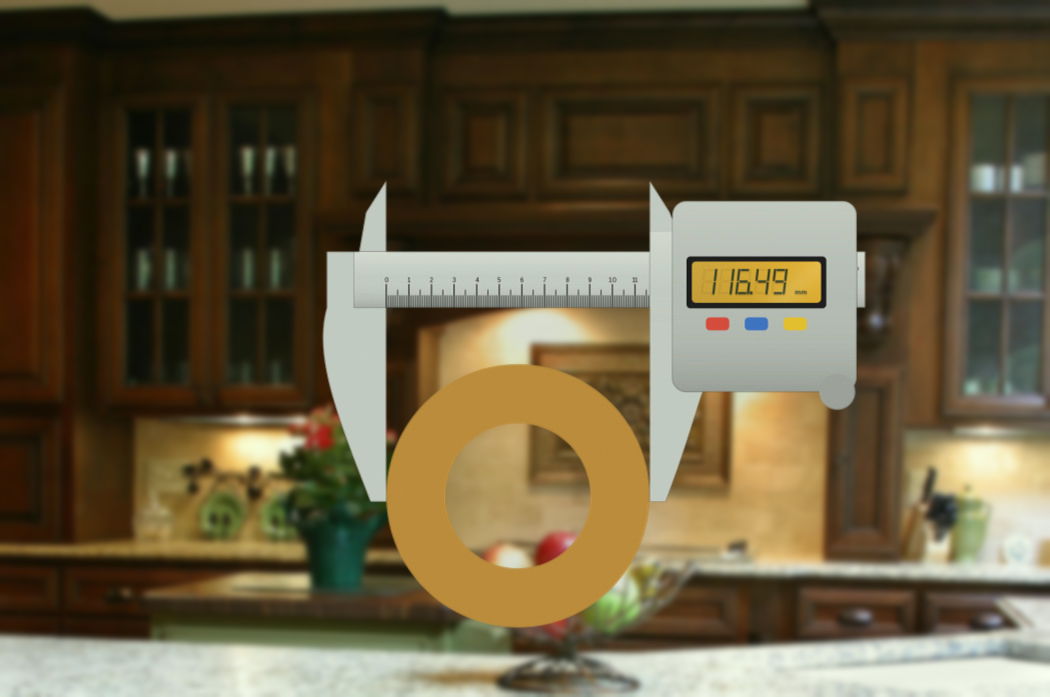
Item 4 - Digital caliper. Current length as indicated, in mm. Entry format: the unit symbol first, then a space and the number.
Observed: mm 116.49
